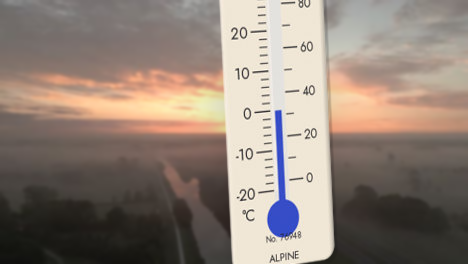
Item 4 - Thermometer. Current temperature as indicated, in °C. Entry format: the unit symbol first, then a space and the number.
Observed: °C 0
